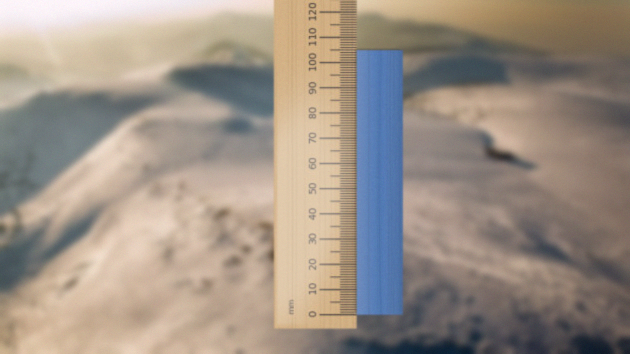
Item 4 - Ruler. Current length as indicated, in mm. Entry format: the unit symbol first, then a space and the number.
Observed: mm 105
